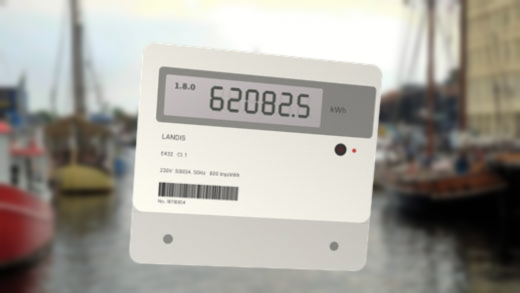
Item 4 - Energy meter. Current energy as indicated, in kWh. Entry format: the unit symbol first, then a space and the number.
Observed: kWh 62082.5
